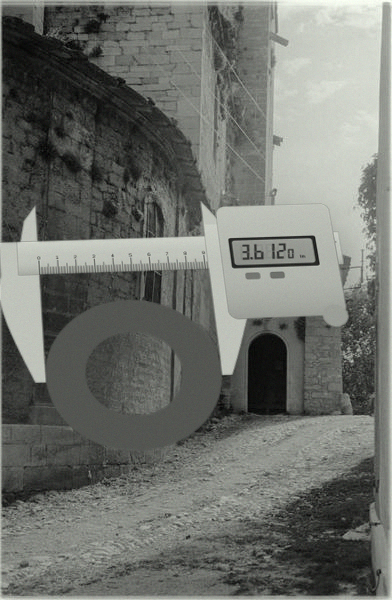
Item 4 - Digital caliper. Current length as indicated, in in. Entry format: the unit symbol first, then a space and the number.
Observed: in 3.6120
